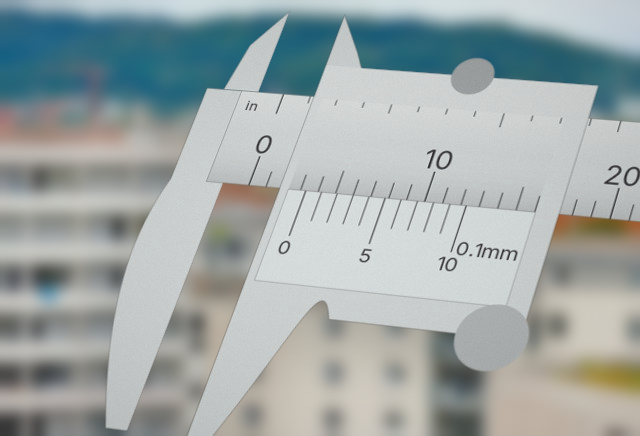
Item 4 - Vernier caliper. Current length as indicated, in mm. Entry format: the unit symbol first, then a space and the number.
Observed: mm 3.3
